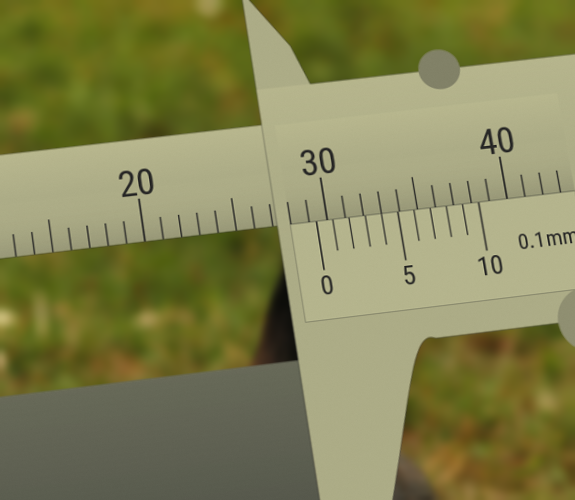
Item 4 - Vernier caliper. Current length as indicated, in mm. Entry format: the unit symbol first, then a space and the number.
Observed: mm 29.4
